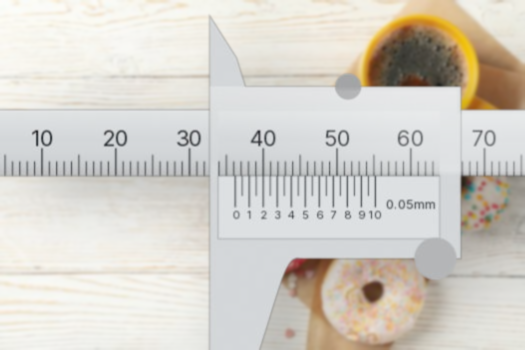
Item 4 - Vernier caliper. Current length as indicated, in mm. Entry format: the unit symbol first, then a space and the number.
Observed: mm 36.2
